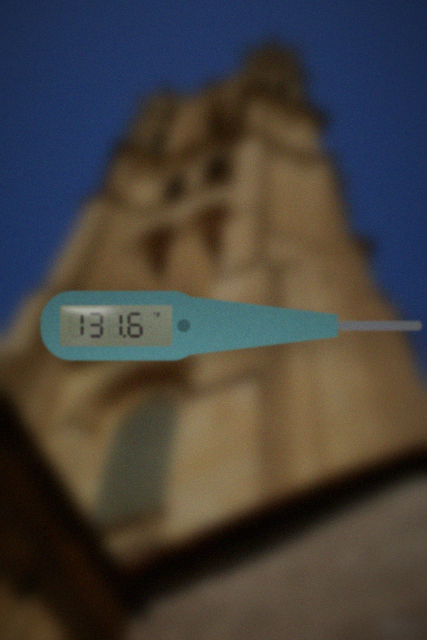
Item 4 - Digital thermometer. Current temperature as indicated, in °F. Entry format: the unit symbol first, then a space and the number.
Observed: °F 131.6
